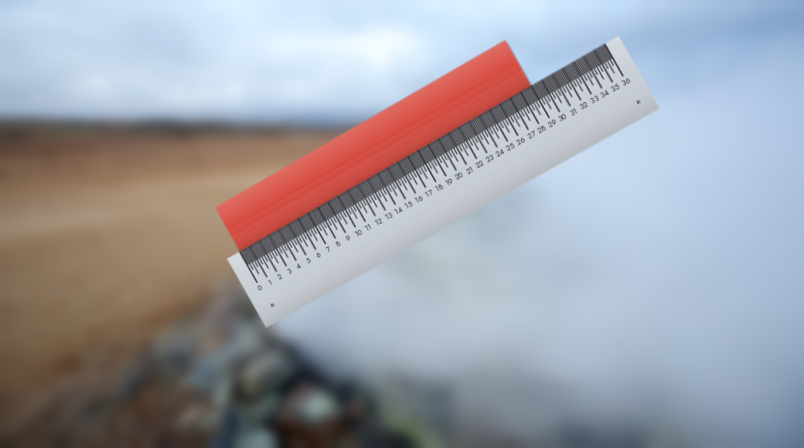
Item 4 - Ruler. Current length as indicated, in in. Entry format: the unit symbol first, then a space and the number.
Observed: in 29
